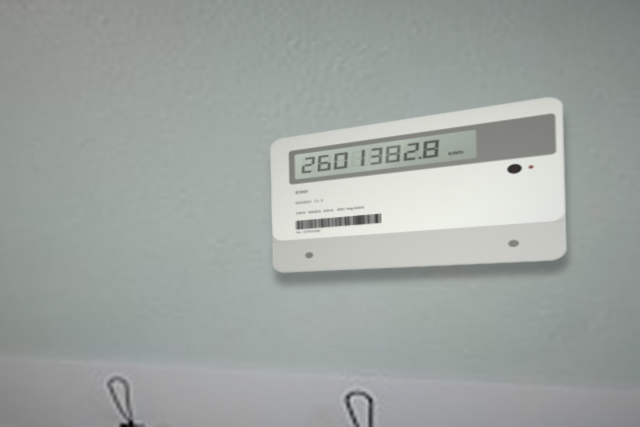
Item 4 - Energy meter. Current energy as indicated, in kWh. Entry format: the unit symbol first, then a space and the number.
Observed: kWh 2601382.8
